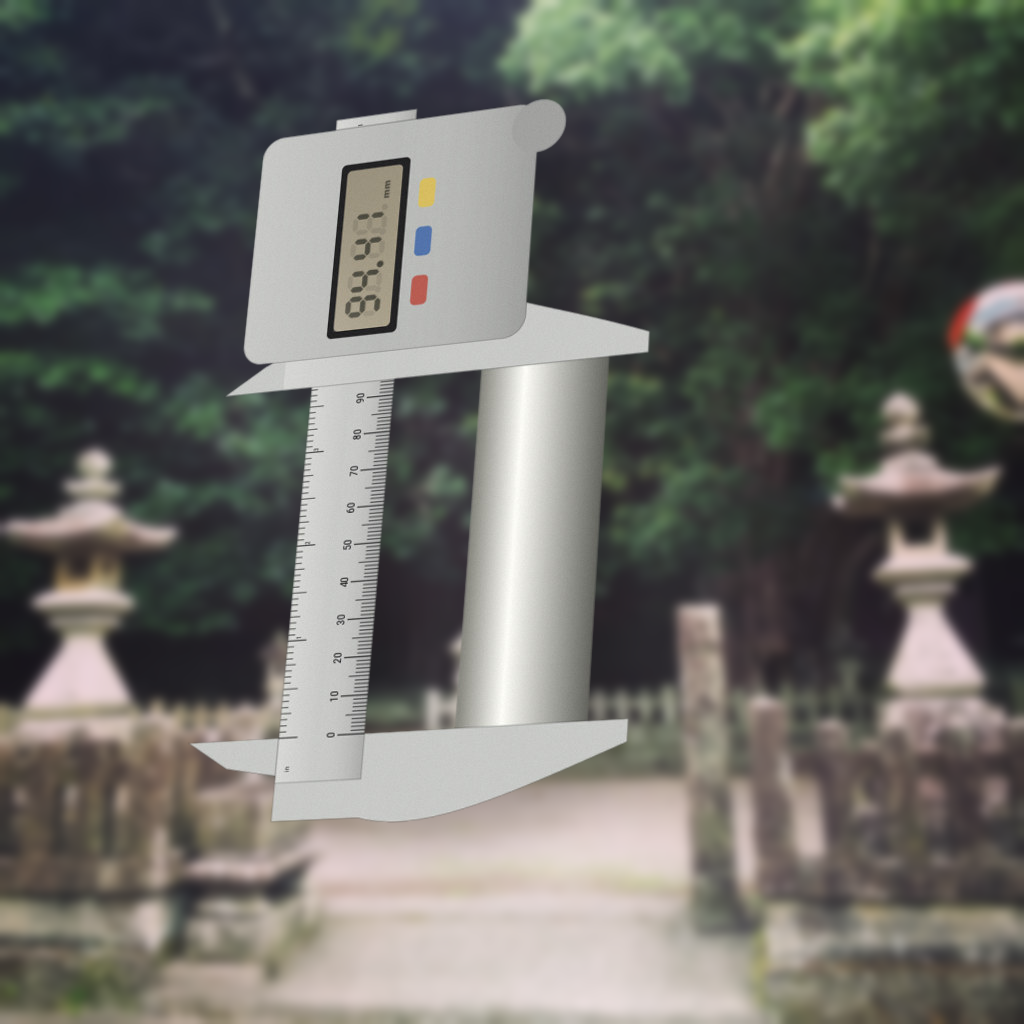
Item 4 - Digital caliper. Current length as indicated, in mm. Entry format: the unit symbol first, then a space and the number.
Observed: mm 94.41
